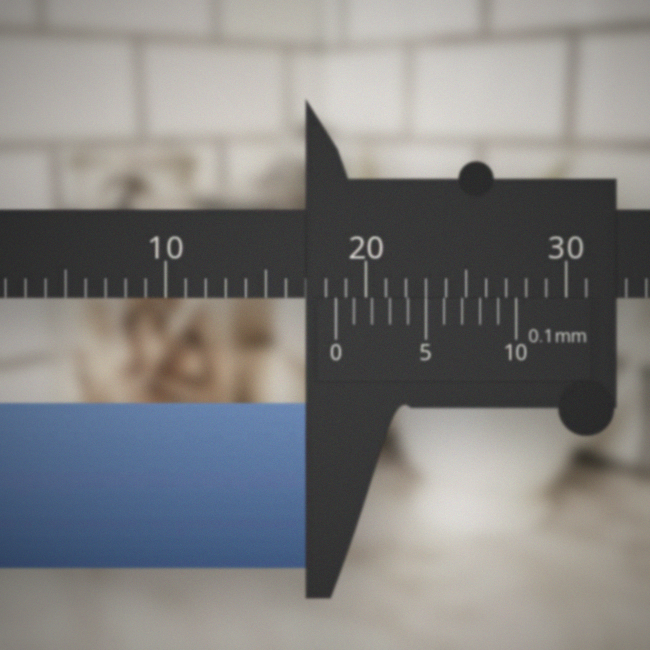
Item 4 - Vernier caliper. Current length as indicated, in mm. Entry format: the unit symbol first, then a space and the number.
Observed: mm 18.5
